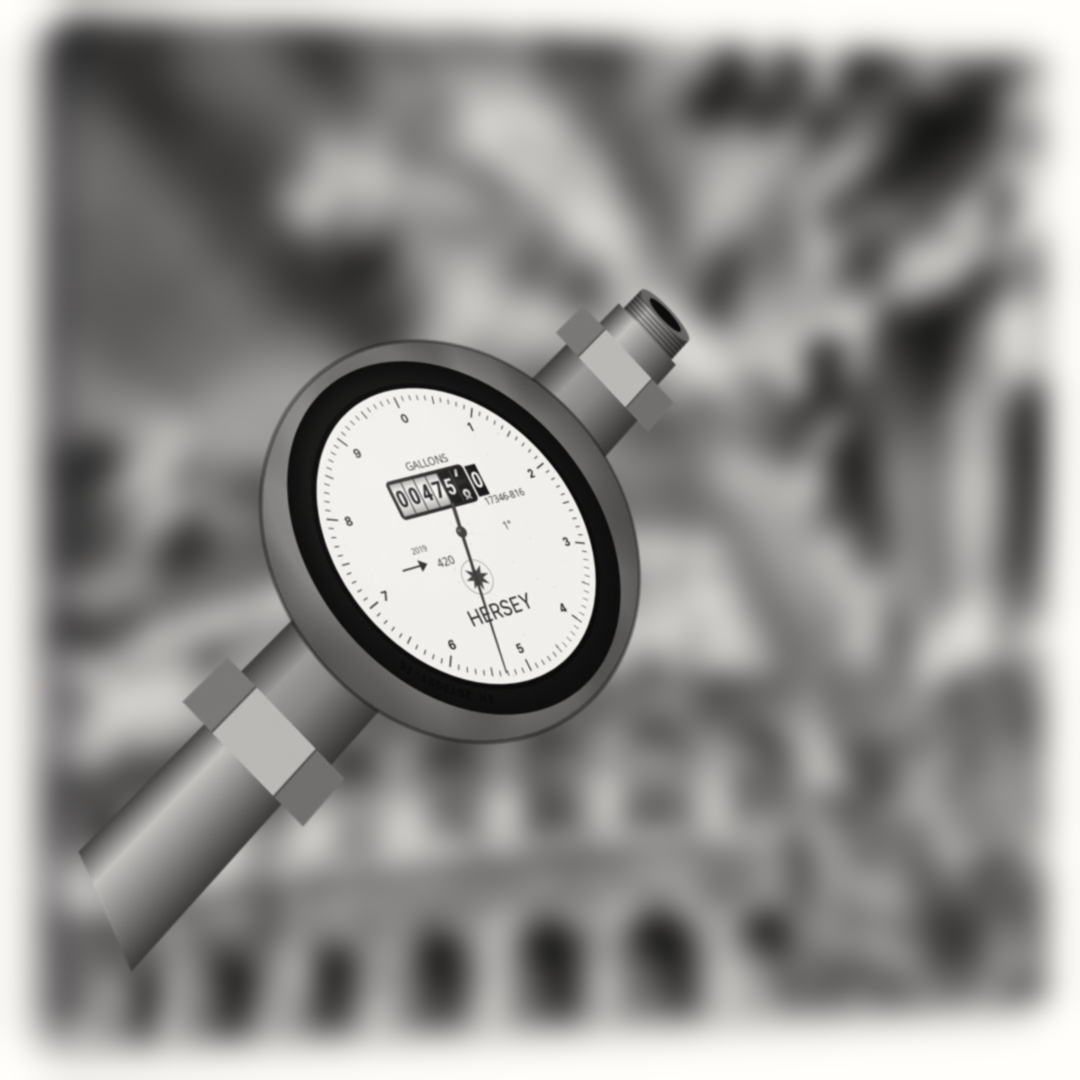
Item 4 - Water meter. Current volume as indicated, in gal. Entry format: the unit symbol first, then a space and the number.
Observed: gal 47575.3
